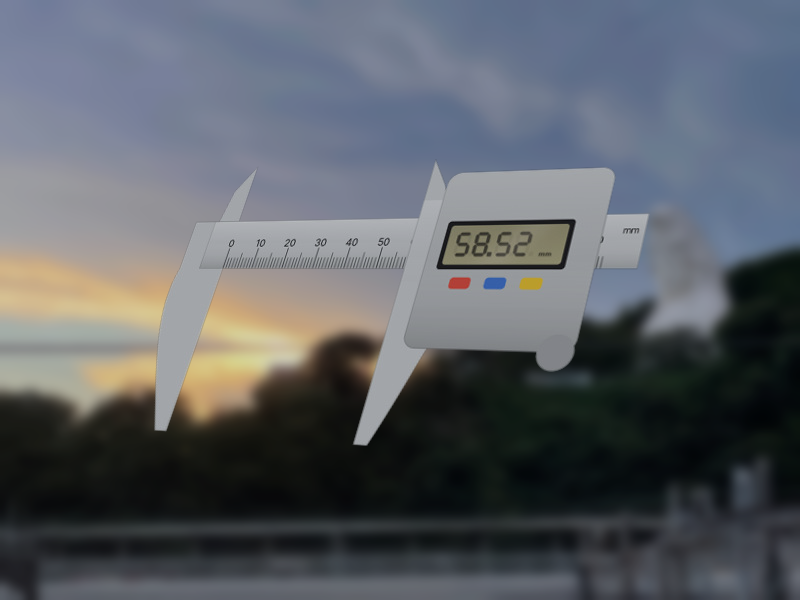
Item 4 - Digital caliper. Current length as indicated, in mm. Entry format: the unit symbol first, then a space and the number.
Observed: mm 58.52
